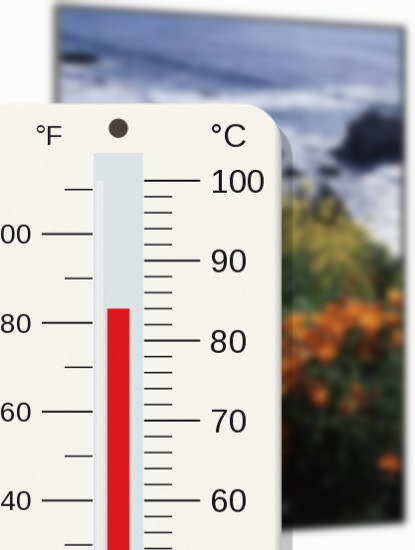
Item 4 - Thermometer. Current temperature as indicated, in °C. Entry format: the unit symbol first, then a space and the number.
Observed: °C 84
